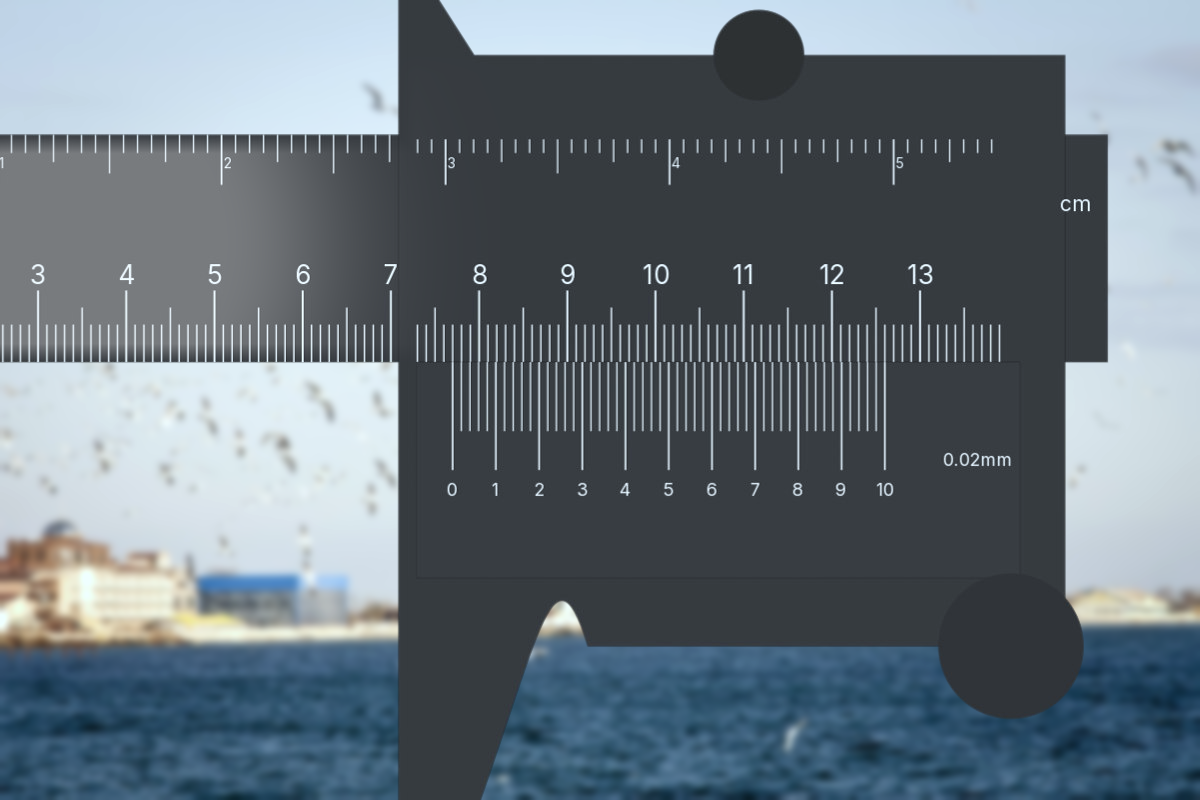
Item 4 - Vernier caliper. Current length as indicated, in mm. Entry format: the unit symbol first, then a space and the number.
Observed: mm 77.0
